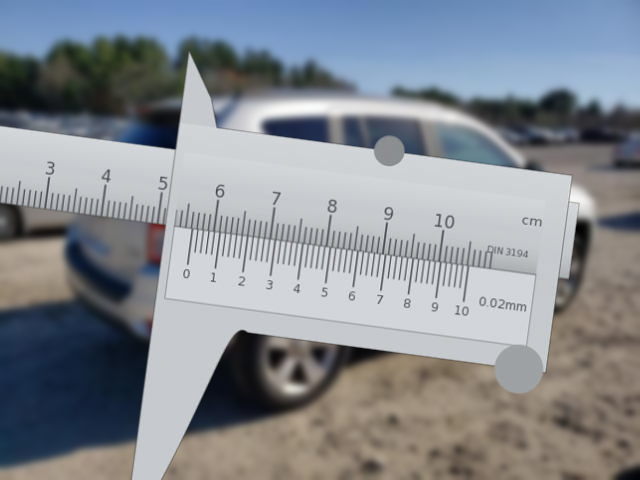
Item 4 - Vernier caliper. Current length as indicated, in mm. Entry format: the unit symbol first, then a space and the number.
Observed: mm 56.2
